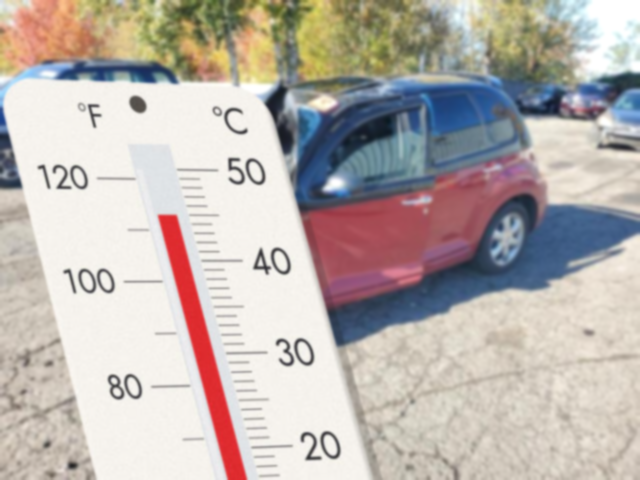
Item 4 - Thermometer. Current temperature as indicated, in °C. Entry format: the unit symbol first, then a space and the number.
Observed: °C 45
